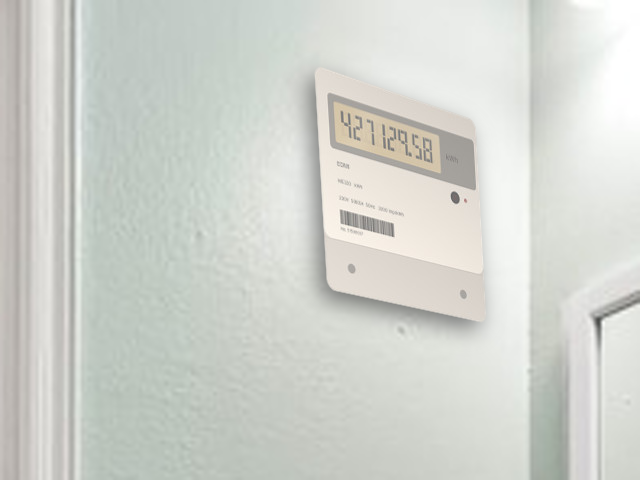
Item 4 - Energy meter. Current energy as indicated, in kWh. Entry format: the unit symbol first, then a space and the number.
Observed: kWh 427129.58
